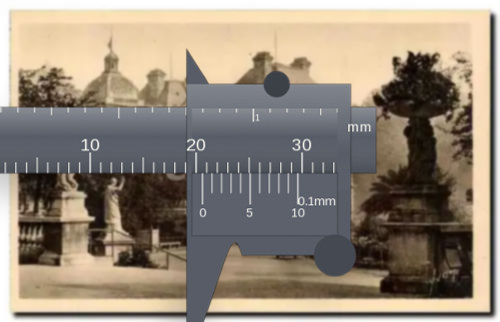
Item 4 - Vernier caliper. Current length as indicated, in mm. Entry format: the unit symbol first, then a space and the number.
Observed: mm 20.6
